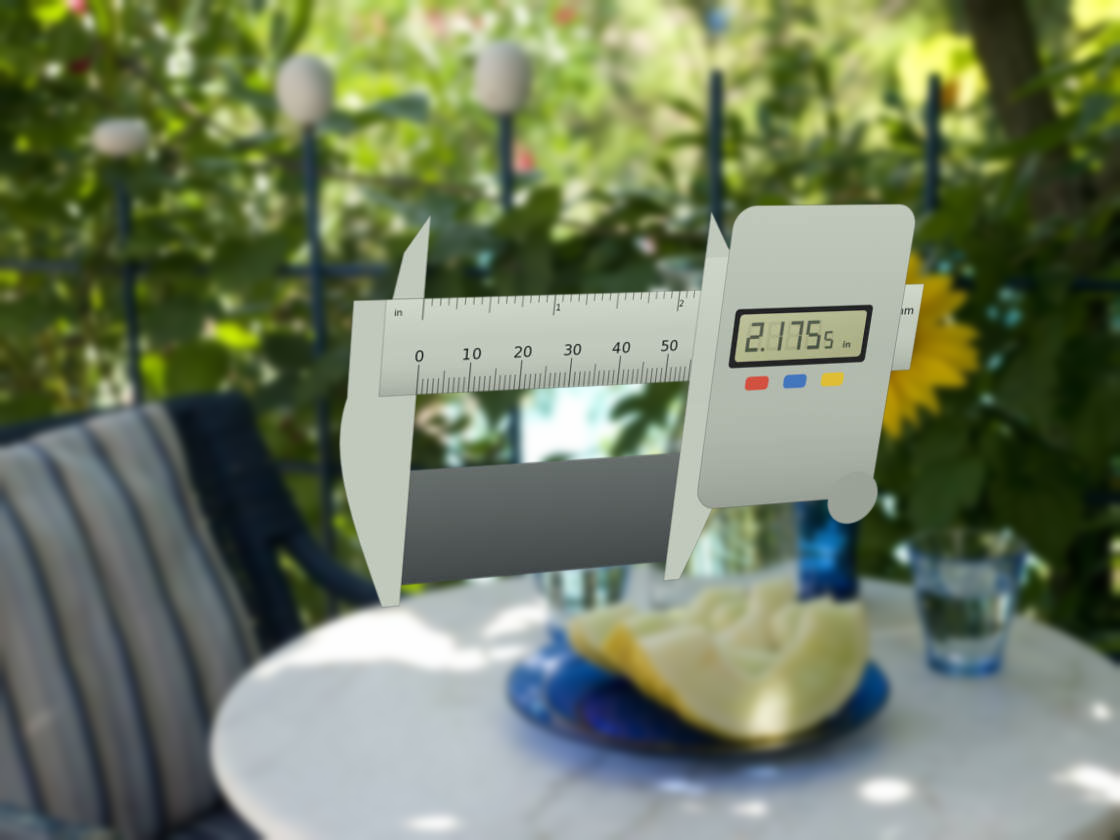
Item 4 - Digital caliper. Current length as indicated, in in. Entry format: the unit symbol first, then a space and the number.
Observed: in 2.1755
